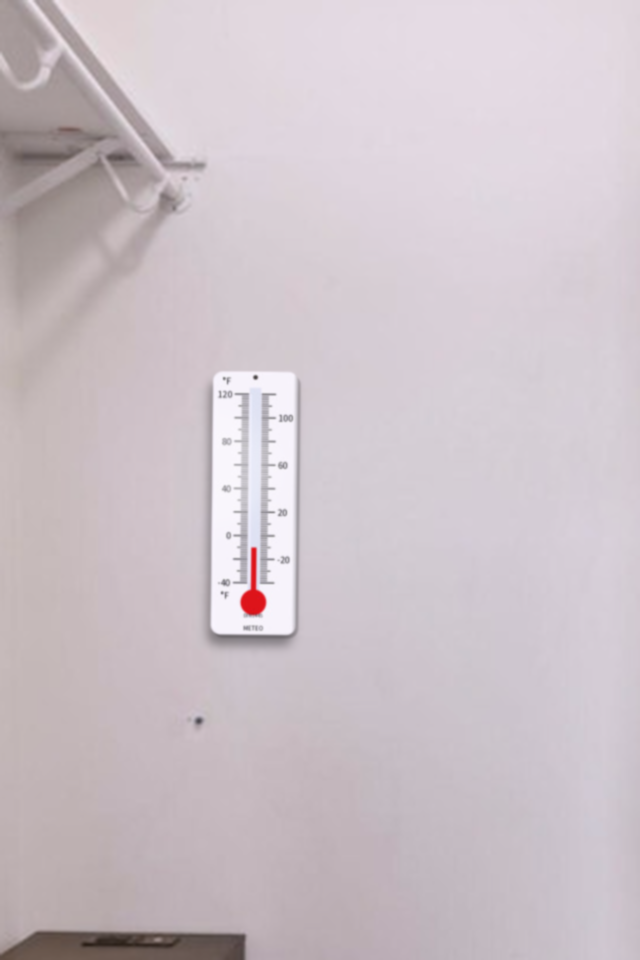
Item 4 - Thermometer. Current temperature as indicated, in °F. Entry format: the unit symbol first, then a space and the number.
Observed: °F -10
